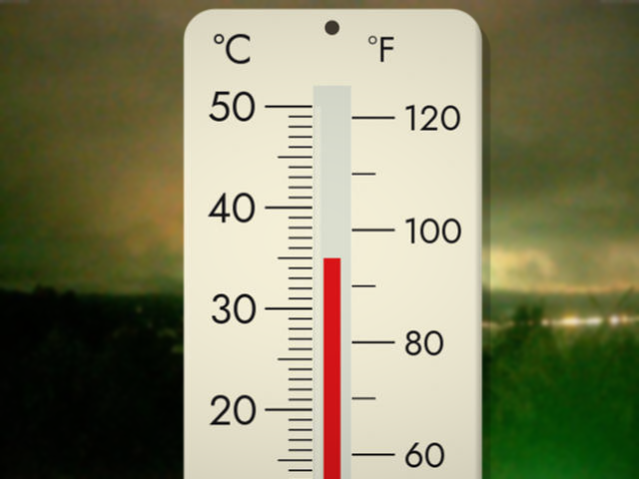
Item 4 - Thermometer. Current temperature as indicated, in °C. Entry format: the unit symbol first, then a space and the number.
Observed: °C 35
